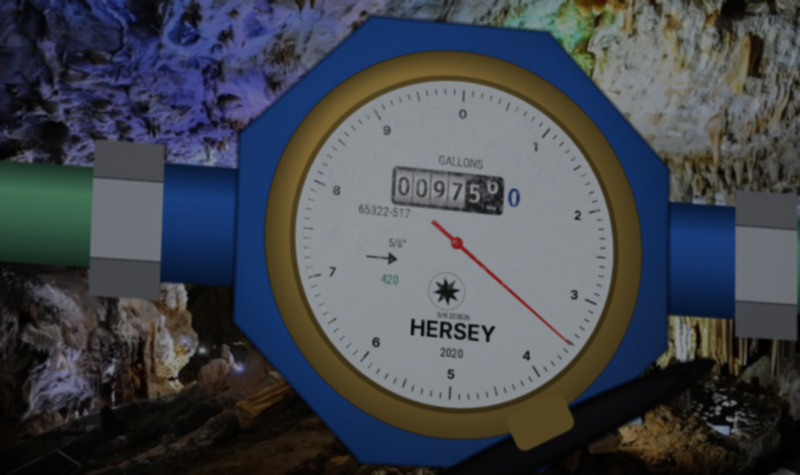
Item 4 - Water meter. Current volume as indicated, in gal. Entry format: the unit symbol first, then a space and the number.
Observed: gal 97563.5
